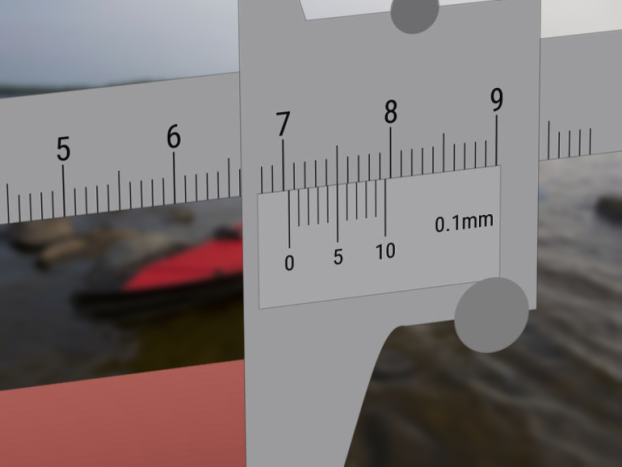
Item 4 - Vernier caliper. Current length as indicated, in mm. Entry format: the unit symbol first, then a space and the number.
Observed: mm 70.5
